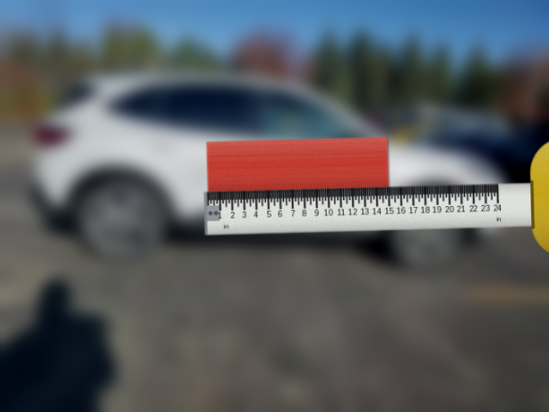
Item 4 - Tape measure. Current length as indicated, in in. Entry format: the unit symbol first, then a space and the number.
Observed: in 15
